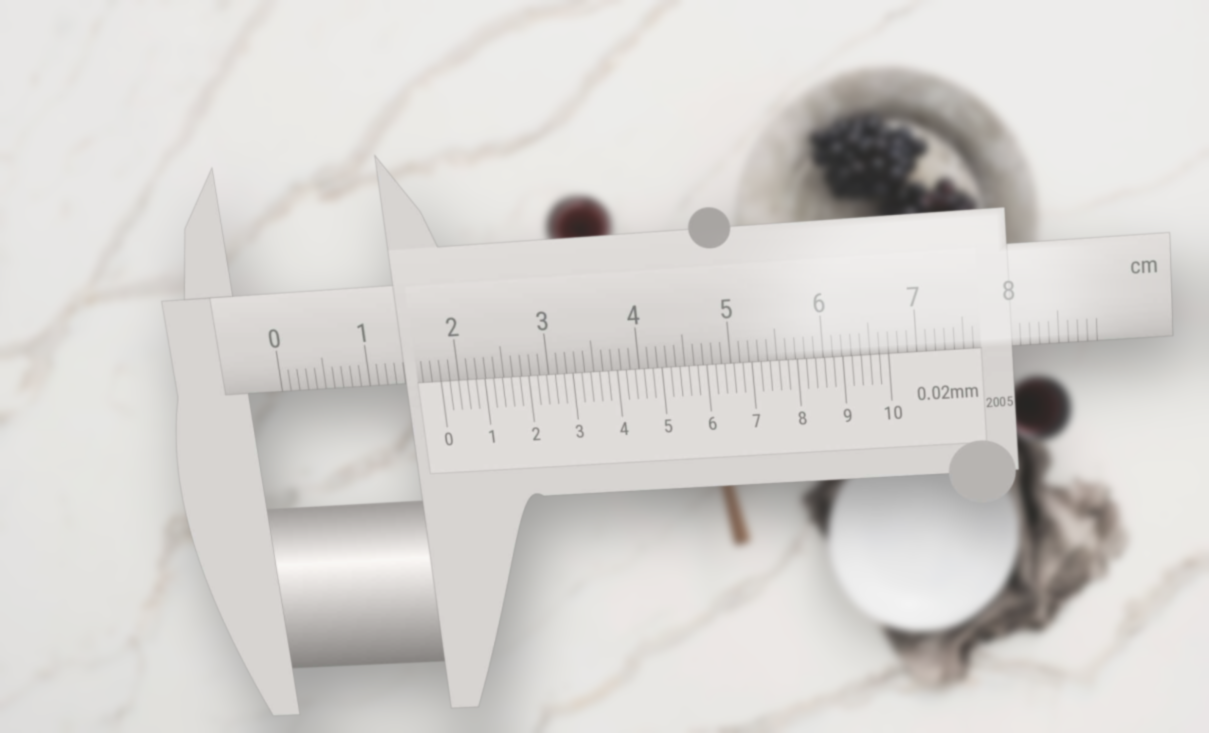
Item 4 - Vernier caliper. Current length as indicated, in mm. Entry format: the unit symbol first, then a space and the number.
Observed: mm 18.0
